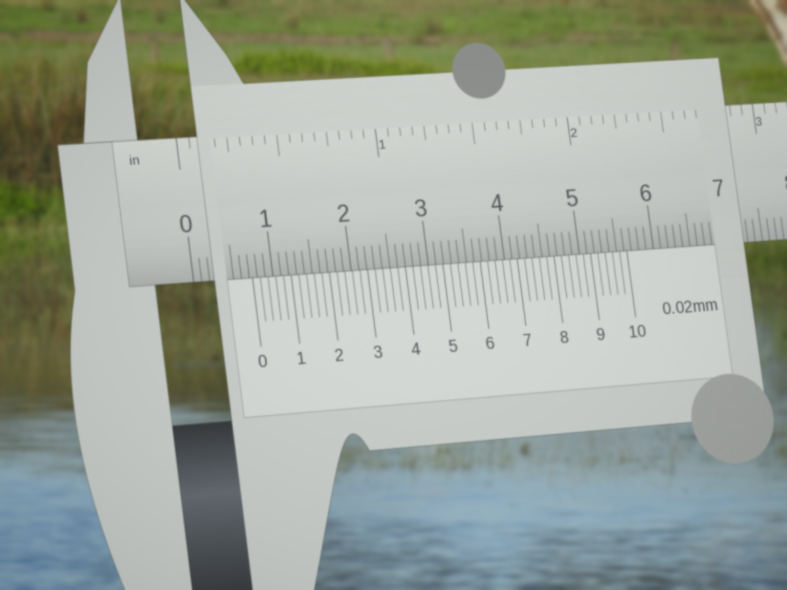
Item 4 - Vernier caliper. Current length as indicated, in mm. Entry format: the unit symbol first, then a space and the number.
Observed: mm 7.4
